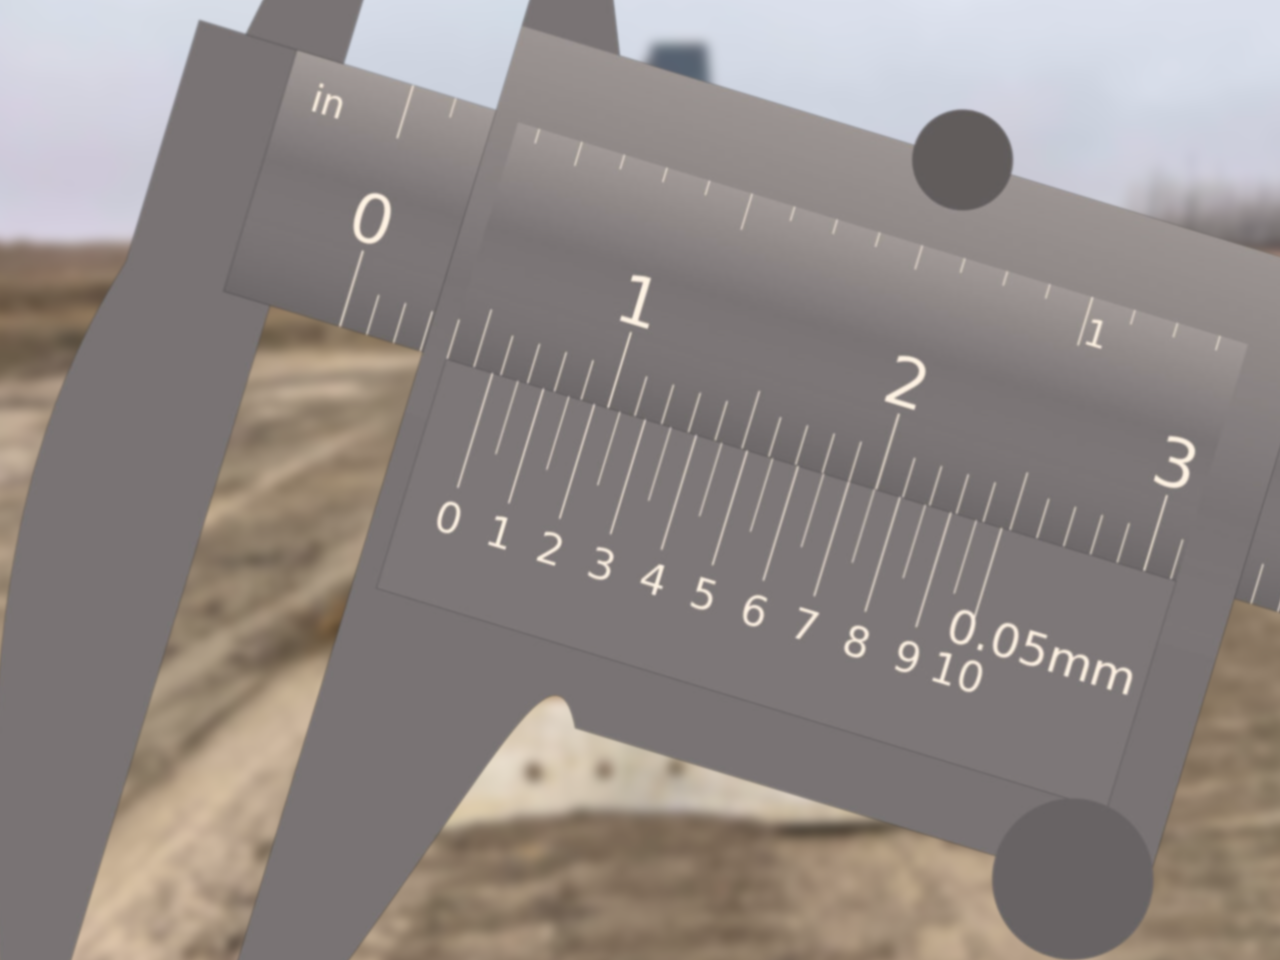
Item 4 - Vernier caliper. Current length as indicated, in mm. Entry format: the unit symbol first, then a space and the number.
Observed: mm 5.7
